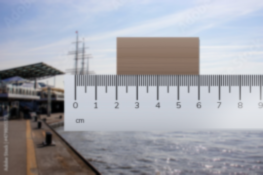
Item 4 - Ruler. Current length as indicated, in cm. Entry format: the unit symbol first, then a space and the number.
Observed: cm 4
